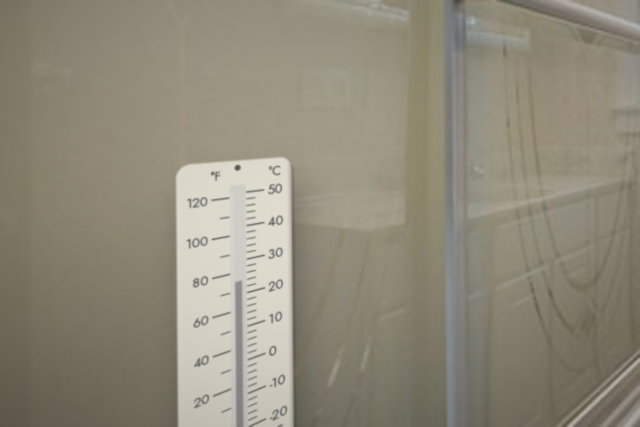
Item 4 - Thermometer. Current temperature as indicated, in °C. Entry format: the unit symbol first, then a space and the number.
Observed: °C 24
